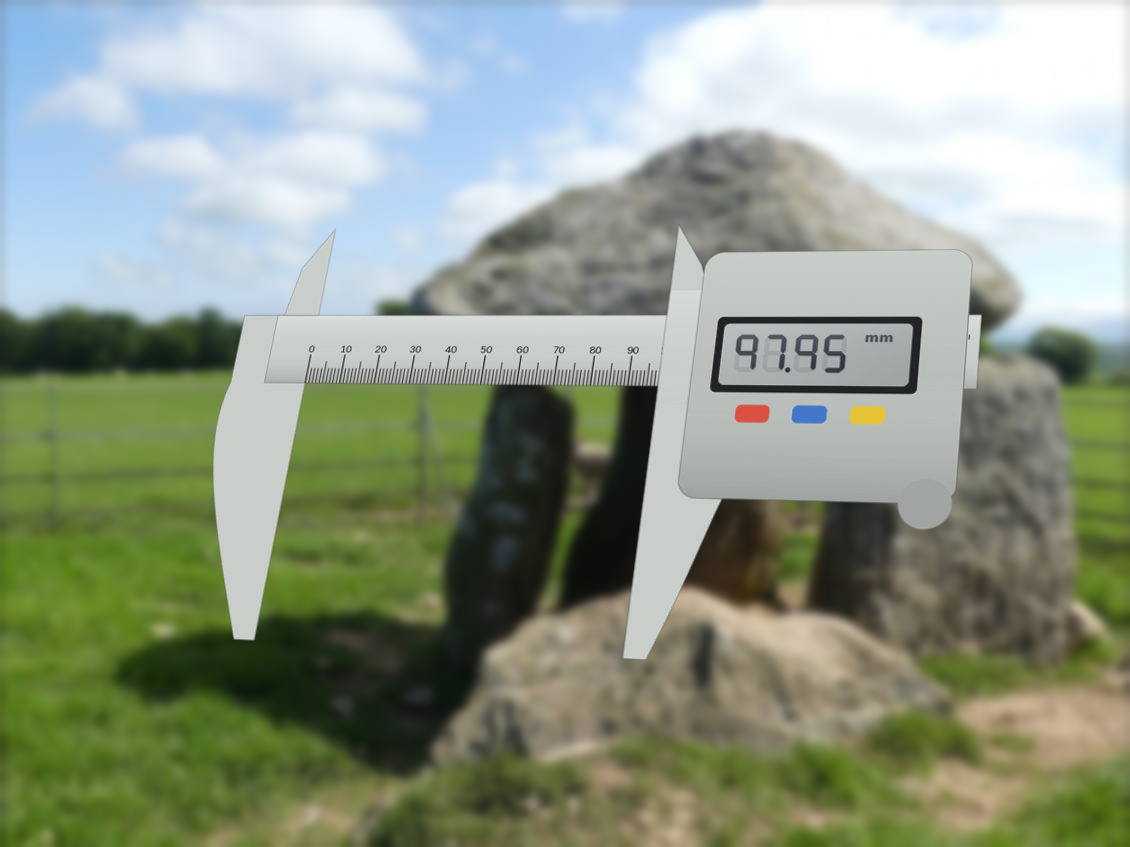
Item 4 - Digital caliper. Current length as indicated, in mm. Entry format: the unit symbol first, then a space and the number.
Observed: mm 97.95
